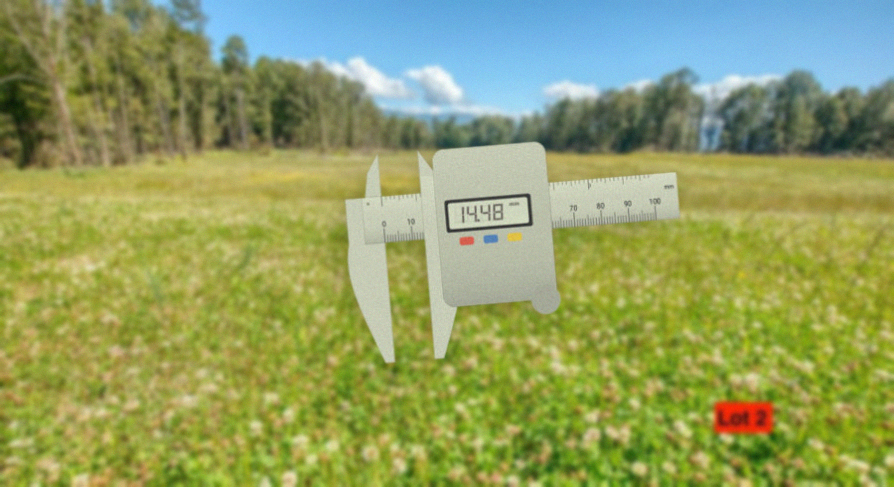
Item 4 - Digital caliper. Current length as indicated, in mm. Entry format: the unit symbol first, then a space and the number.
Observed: mm 14.48
